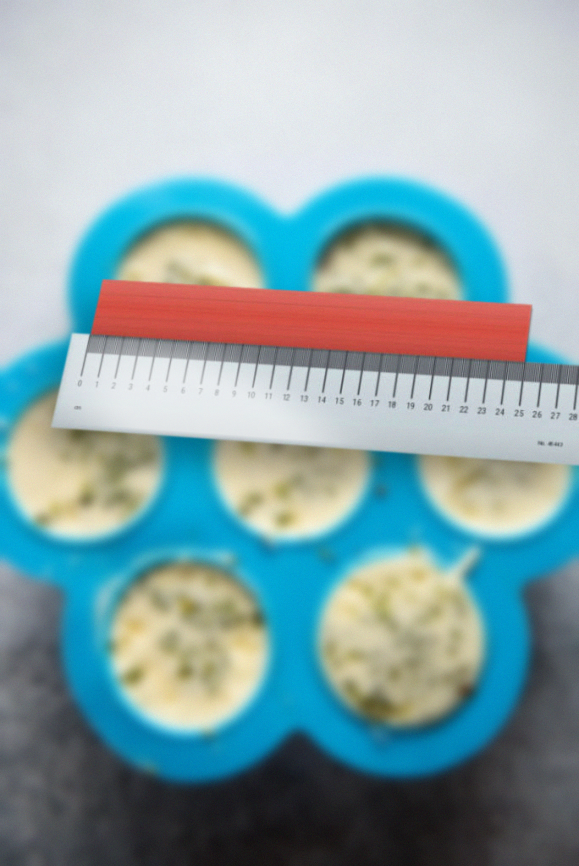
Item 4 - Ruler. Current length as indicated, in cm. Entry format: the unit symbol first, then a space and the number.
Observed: cm 25
